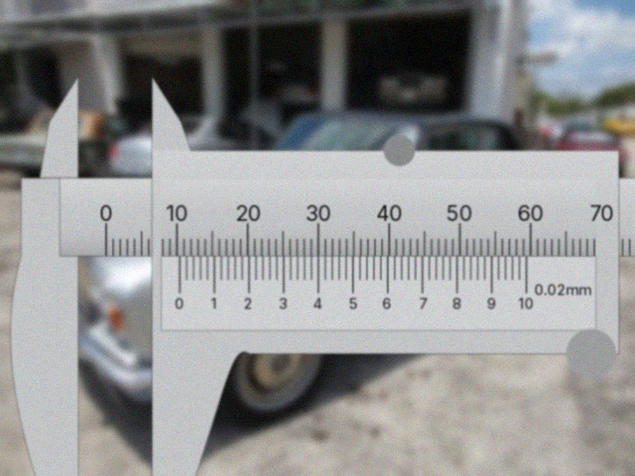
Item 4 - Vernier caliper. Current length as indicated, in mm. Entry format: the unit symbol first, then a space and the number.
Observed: mm 10.4
